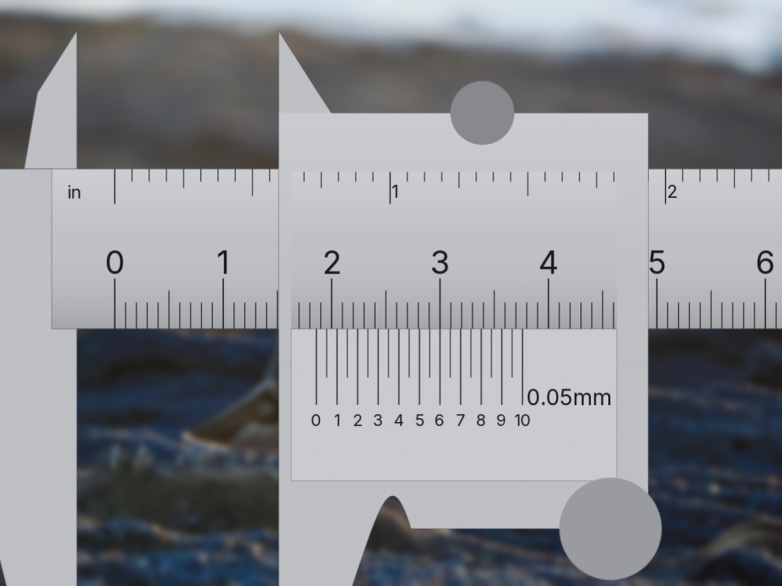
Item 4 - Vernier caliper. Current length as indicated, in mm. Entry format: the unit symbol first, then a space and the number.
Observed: mm 18.6
